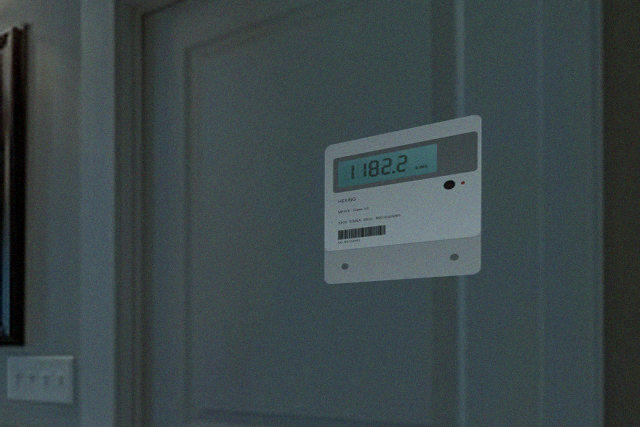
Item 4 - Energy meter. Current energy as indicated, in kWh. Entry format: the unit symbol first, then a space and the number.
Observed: kWh 1182.2
